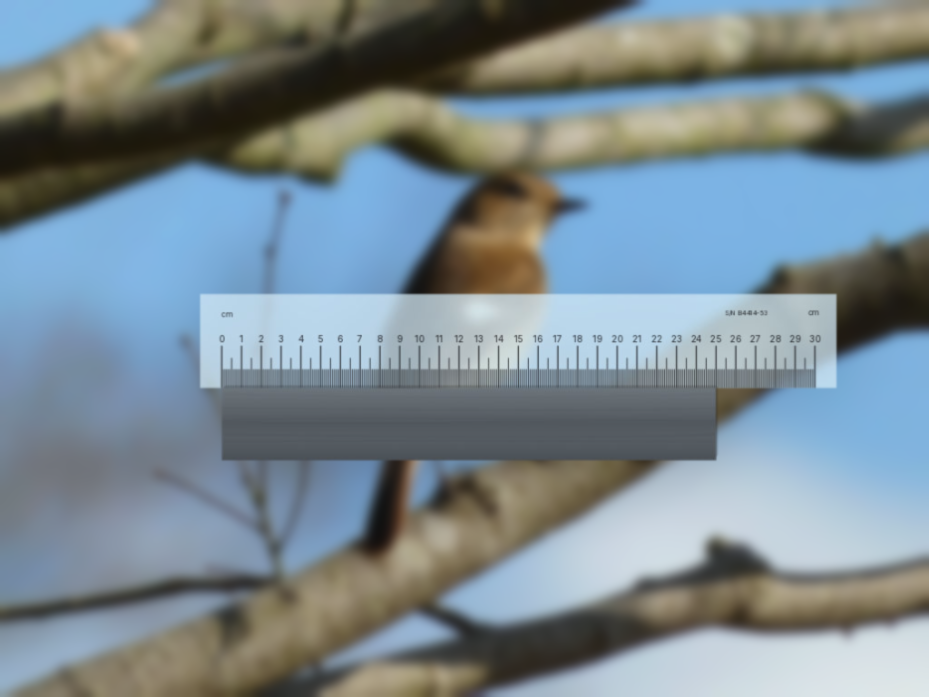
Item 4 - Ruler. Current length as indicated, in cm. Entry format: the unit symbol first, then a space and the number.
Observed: cm 25
